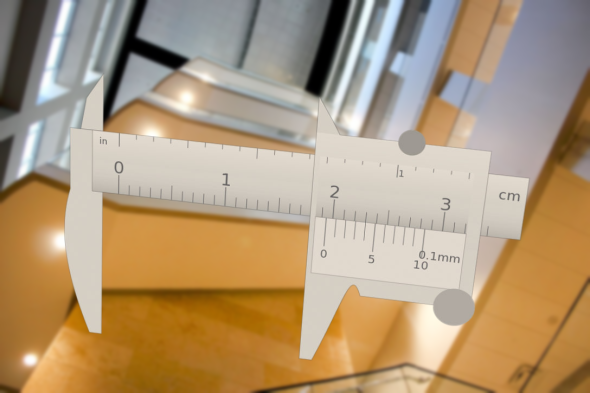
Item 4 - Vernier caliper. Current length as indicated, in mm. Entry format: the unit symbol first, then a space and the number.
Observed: mm 19.4
